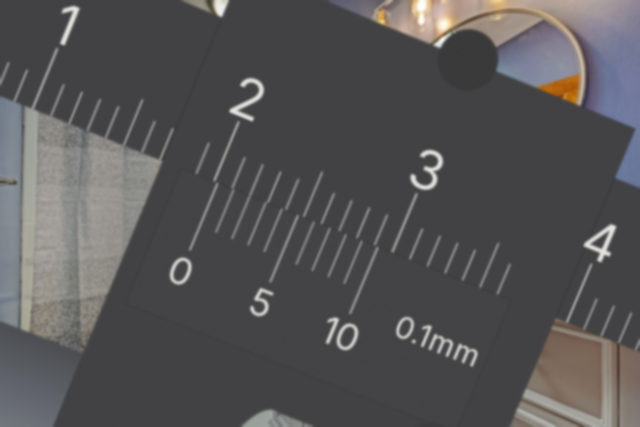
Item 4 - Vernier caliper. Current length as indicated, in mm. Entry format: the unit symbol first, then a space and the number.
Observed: mm 20.2
